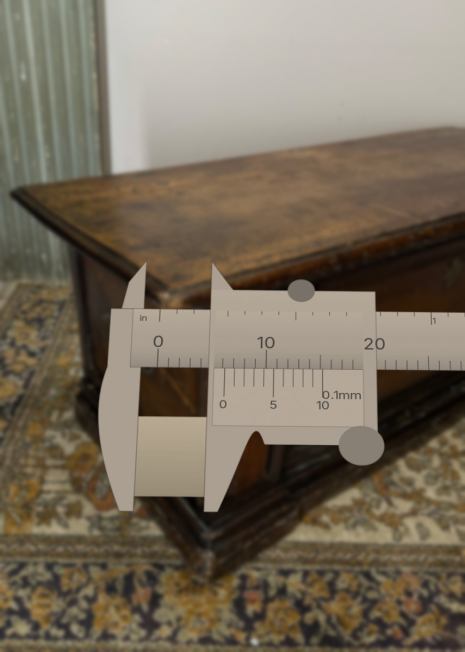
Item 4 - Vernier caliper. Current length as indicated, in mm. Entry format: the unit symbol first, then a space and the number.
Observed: mm 6.2
